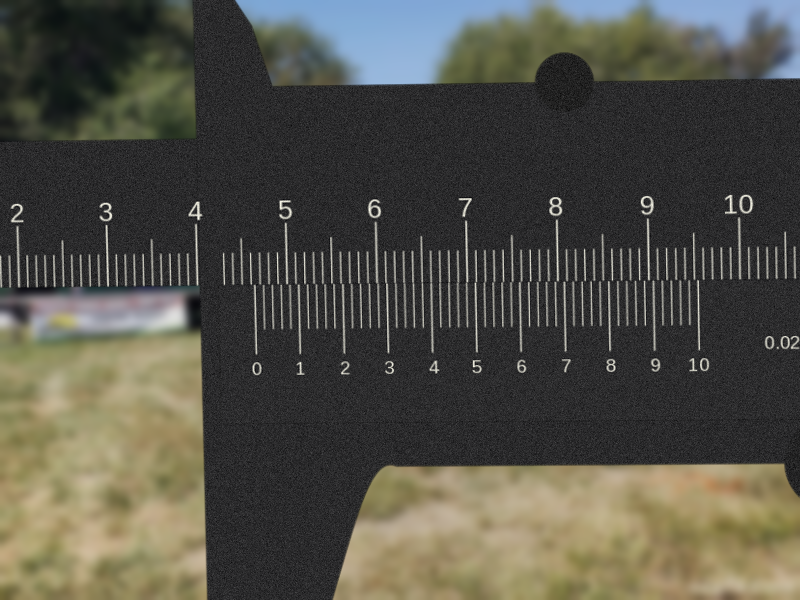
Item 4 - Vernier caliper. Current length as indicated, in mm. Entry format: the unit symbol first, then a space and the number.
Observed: mm 46.4
